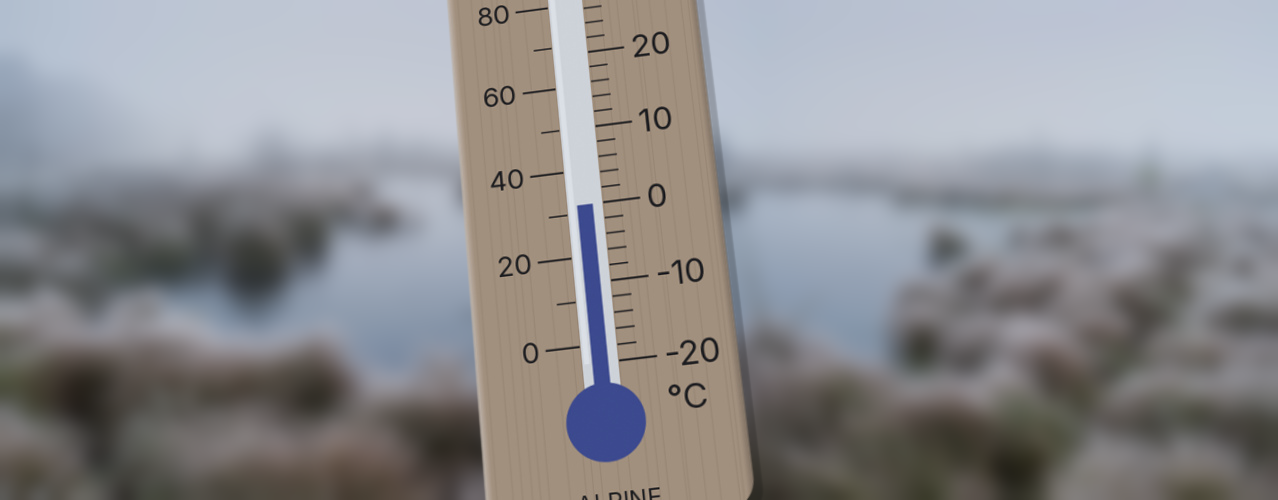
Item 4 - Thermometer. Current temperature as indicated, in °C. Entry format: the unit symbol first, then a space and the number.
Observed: °C 0
